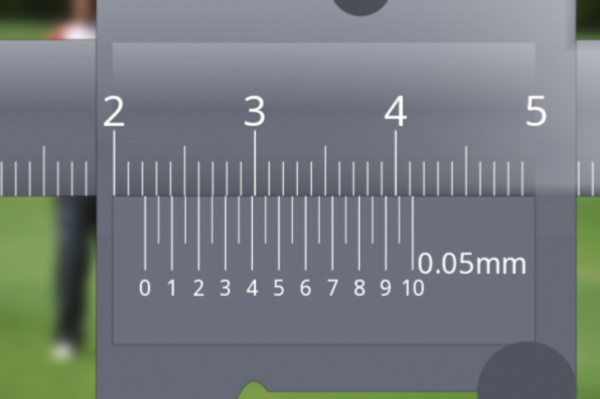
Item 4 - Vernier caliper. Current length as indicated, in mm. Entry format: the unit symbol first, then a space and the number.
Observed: mm 22.2
